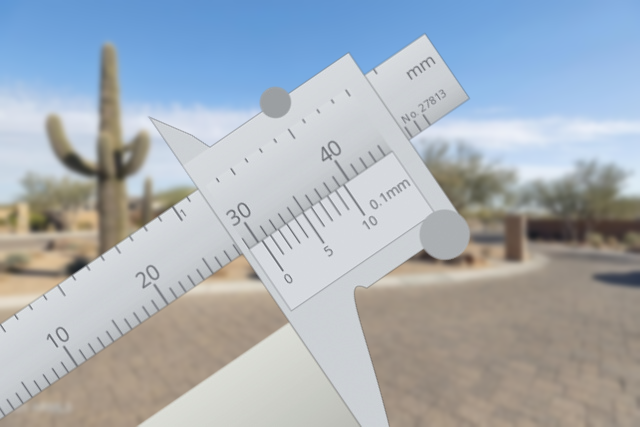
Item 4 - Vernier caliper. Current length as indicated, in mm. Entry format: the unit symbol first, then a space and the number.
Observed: mm 30.4
